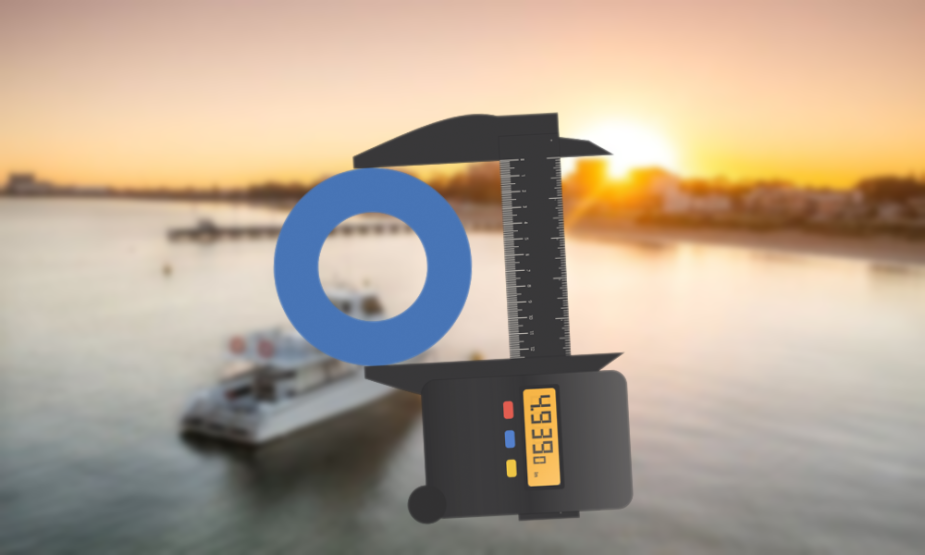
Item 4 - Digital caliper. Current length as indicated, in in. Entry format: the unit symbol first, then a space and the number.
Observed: in 4.9390
